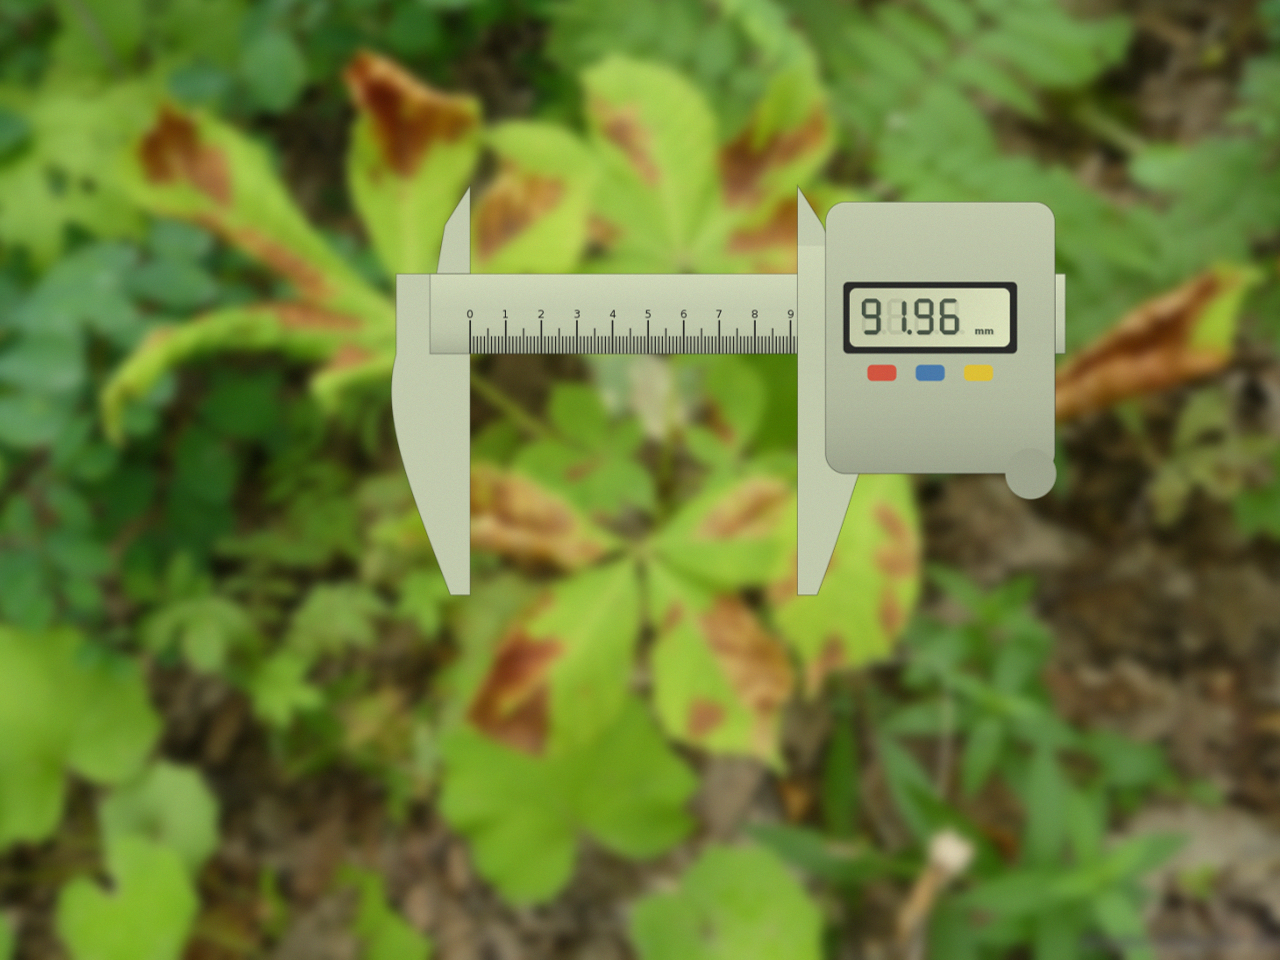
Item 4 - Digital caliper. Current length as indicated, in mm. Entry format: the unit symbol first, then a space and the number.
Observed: mm 91.96
